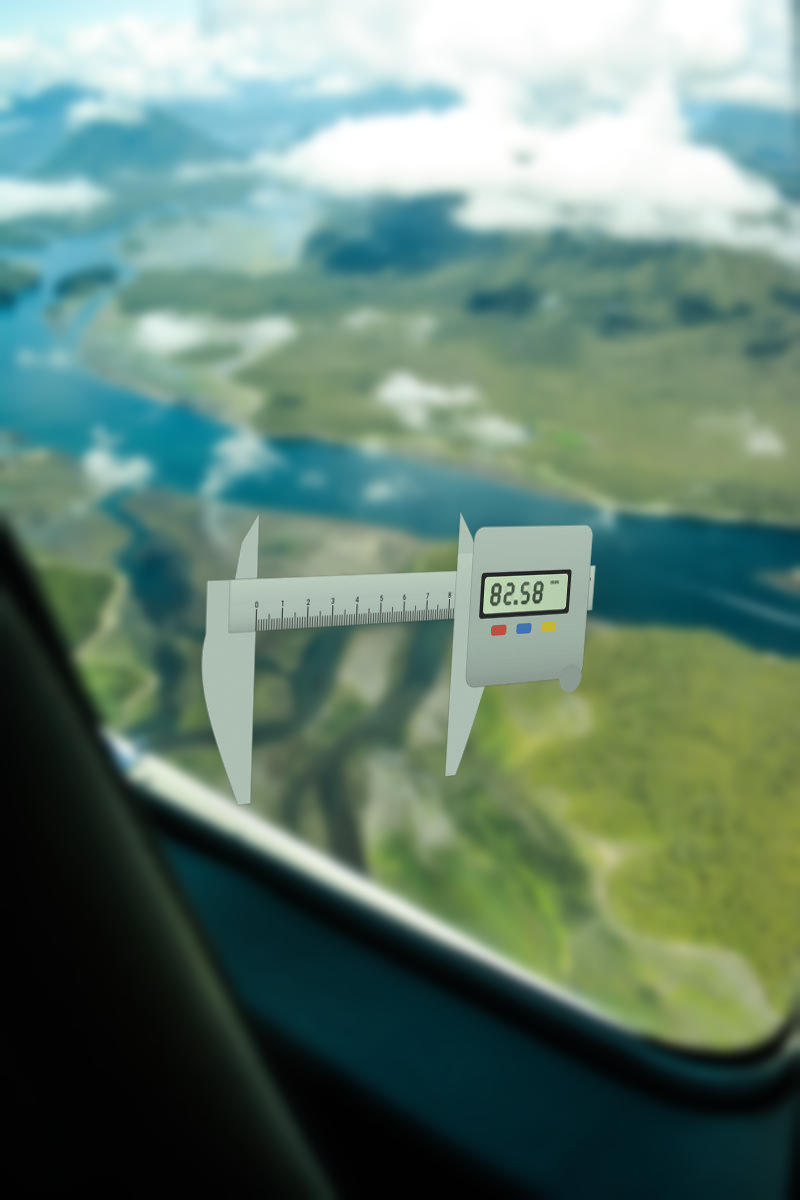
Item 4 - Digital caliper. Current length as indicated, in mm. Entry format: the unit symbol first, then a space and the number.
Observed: mm 82.58
